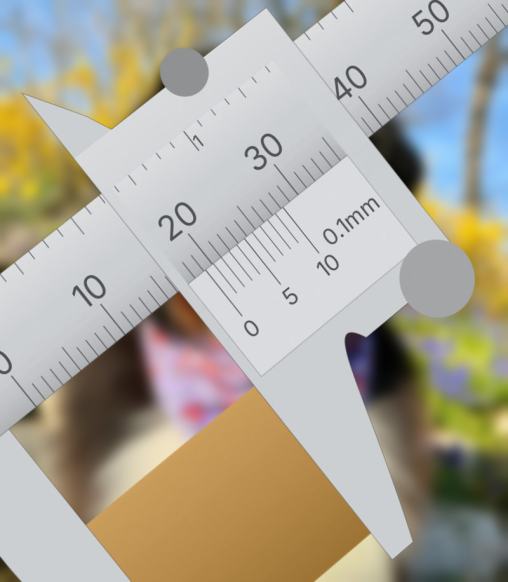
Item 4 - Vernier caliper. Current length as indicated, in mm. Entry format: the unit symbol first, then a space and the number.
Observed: mm 19.2
